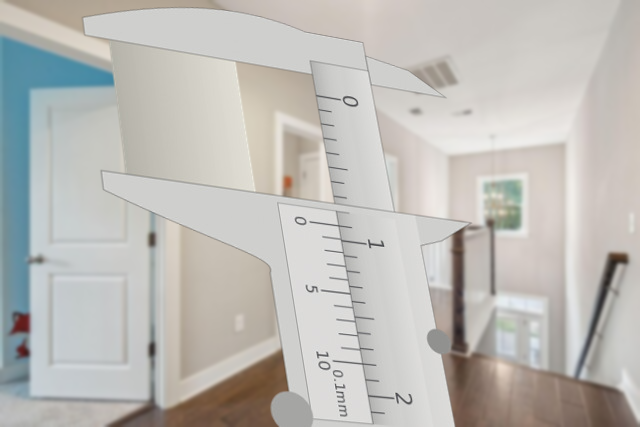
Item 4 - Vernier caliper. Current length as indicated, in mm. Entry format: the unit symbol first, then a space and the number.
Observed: mm 9.0
